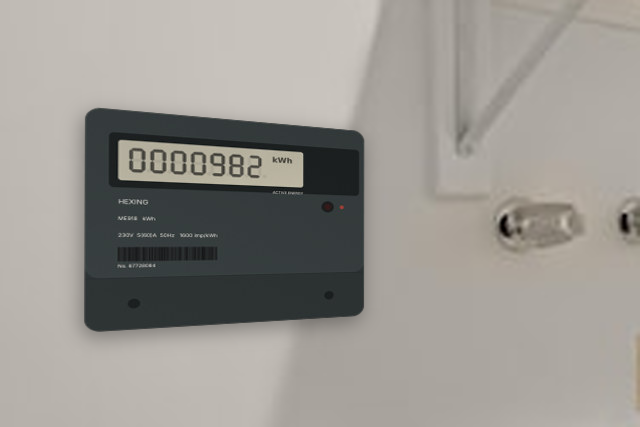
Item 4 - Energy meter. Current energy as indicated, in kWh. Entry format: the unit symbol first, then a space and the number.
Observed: kWh 982
